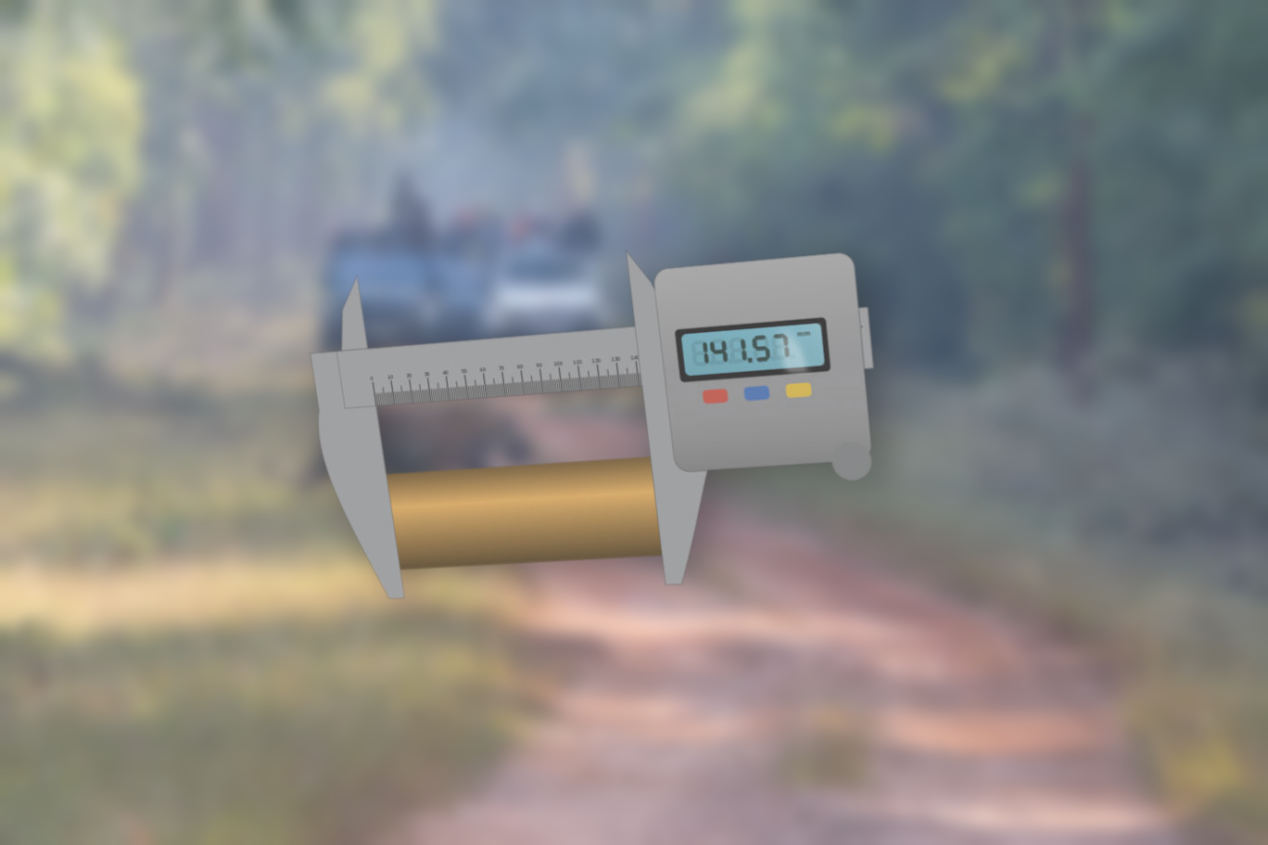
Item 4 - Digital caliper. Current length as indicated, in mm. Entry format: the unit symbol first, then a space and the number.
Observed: mm 141.57
